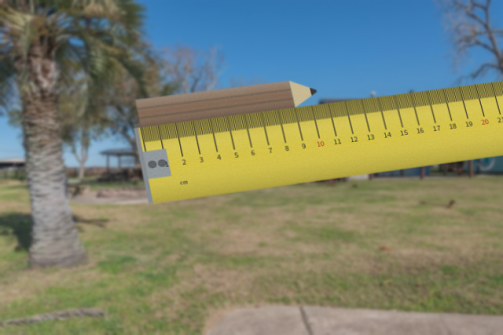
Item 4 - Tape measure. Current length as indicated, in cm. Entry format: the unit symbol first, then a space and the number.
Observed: cm 10.5
